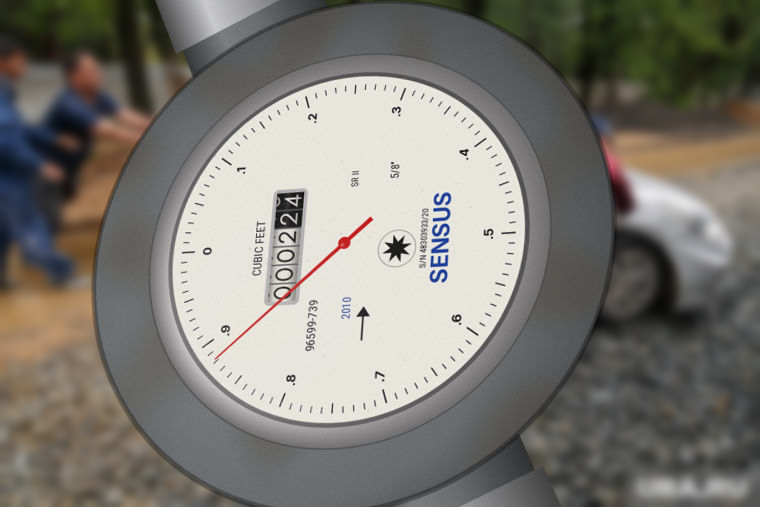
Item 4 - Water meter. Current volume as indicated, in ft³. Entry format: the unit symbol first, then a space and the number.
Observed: ft³ 223.88
